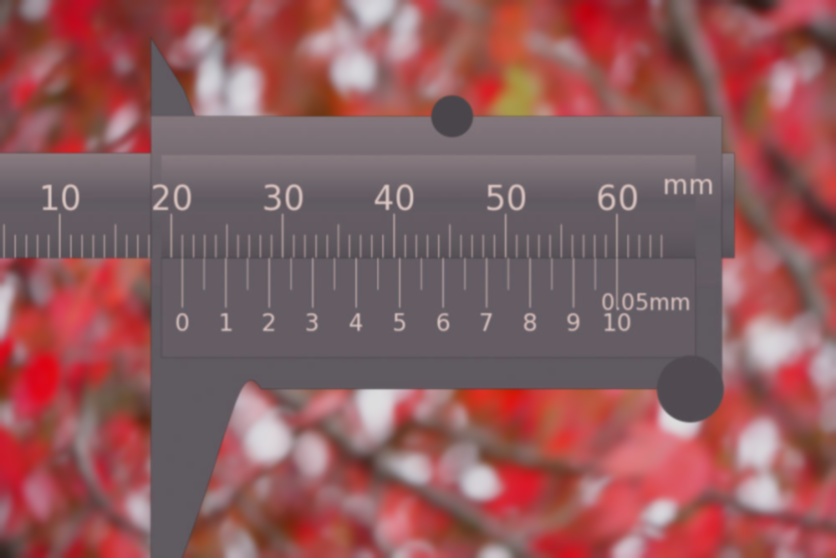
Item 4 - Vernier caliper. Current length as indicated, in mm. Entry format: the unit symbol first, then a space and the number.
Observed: mm 21.0
